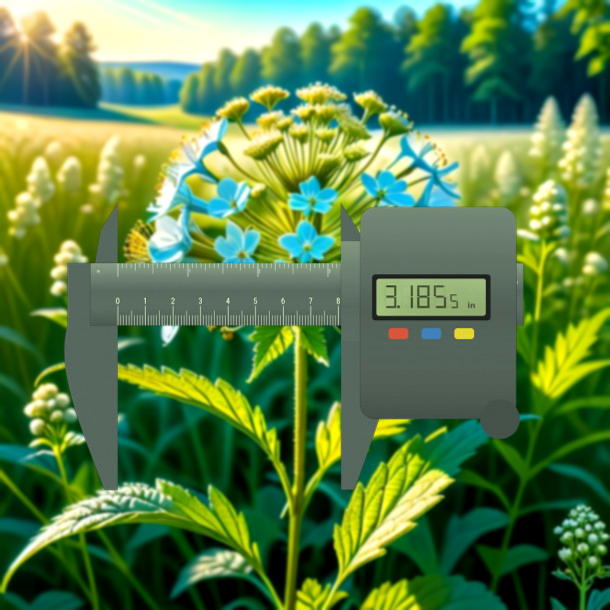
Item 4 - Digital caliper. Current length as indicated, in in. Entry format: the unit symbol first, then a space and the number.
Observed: in 3.1855
